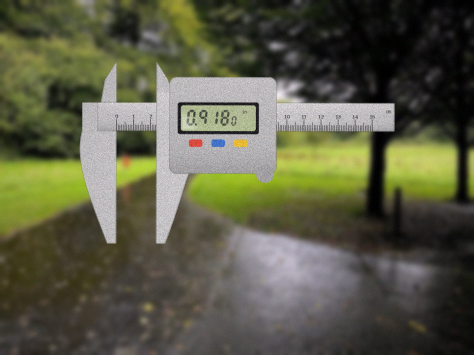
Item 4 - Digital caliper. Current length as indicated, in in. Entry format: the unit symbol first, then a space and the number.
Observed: in 0.9180
